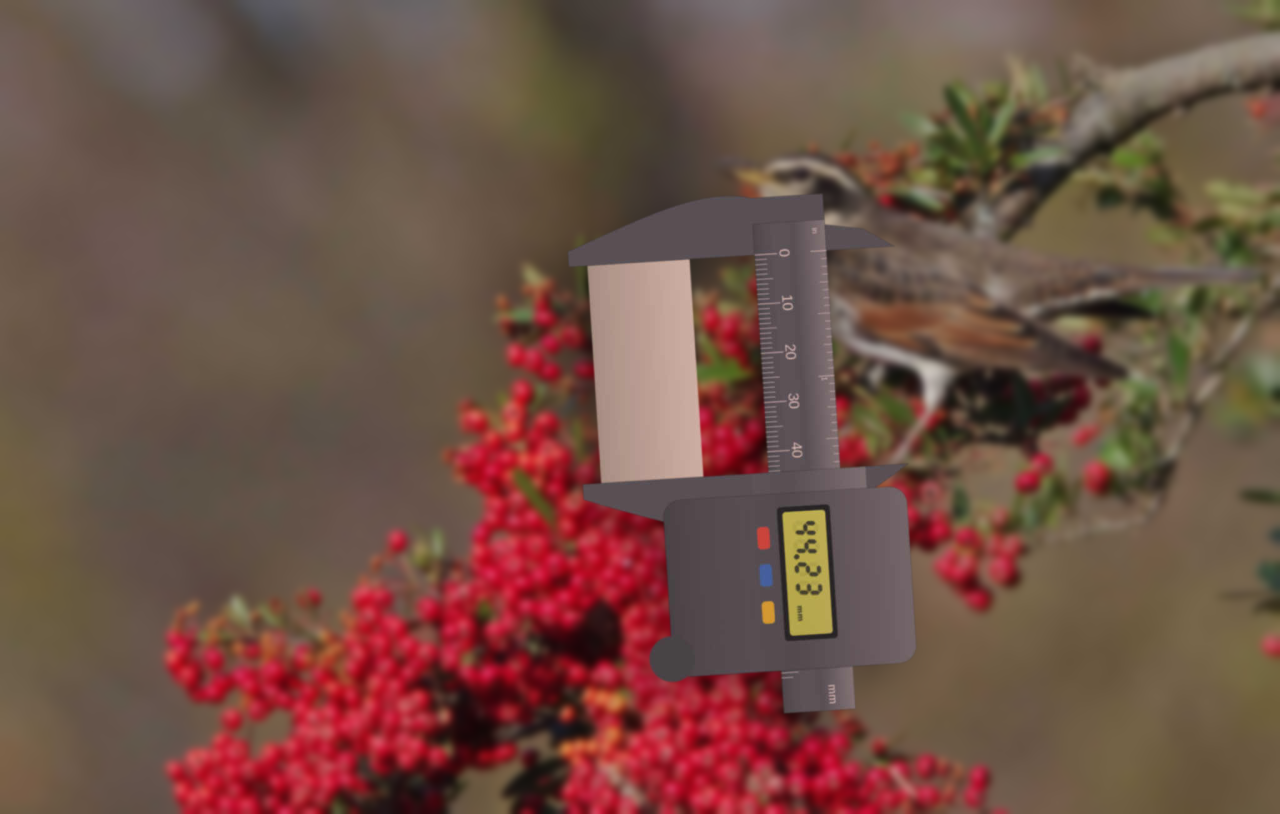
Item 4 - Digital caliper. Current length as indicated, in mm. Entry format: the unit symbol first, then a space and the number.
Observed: mm 44.23
